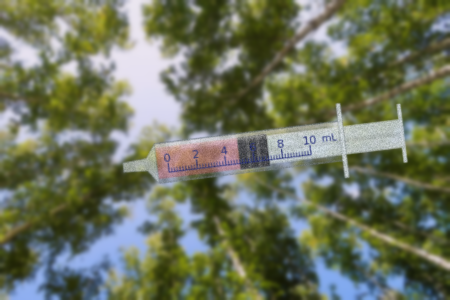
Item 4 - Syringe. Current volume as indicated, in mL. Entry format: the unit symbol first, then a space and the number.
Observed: mL 5
